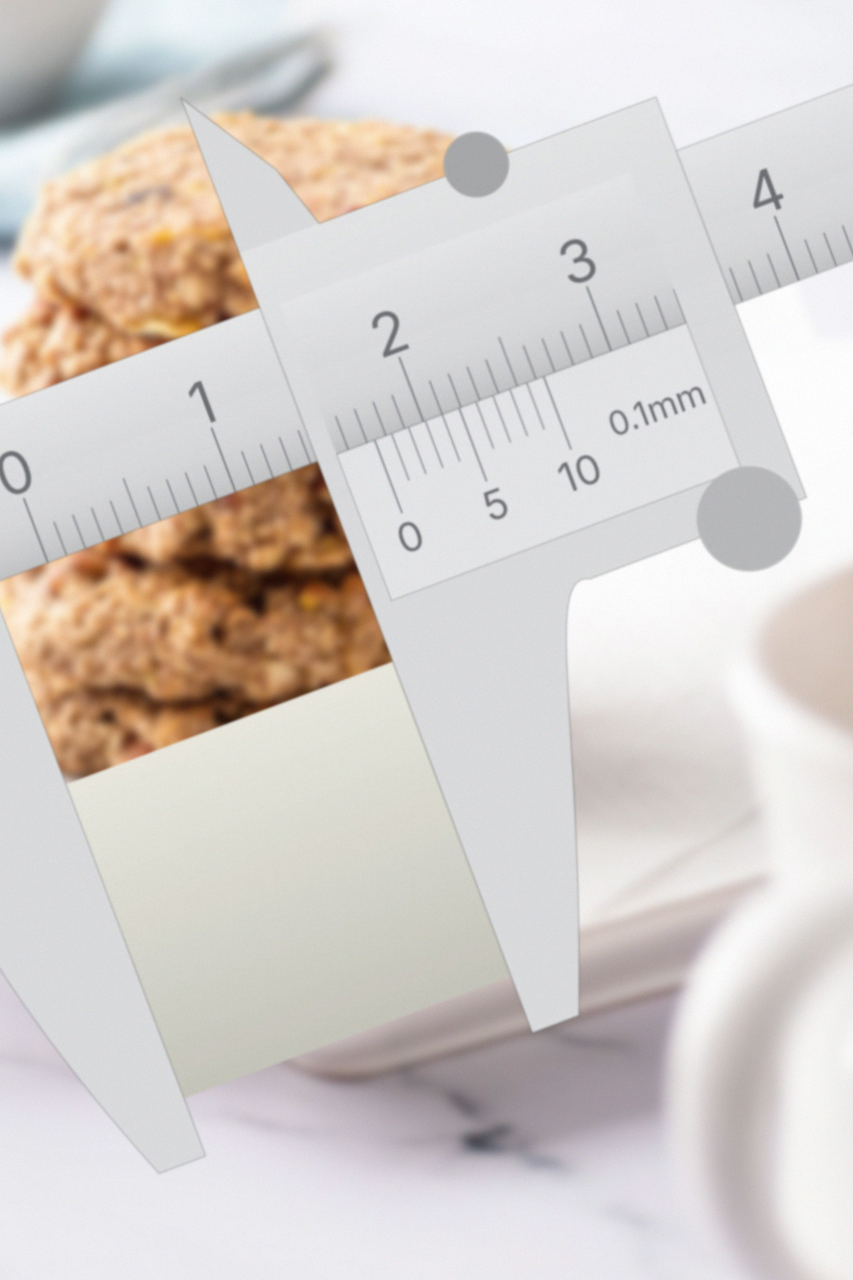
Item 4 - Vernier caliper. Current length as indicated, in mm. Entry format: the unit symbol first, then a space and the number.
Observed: mm 17.4
